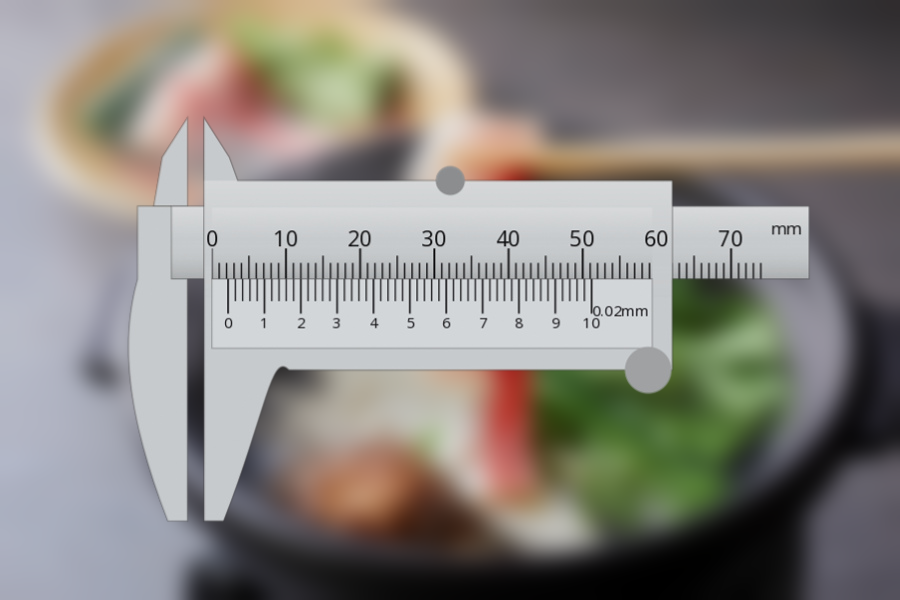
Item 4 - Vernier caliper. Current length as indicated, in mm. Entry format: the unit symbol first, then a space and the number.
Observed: mm 2.2
